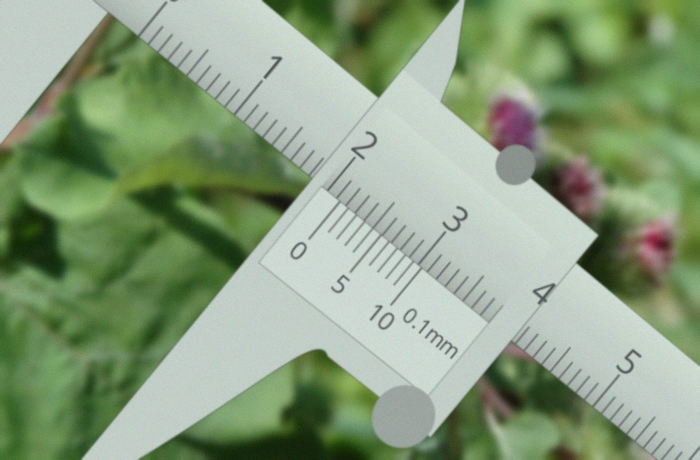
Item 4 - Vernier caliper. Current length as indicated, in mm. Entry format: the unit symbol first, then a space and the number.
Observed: mm 21.4
